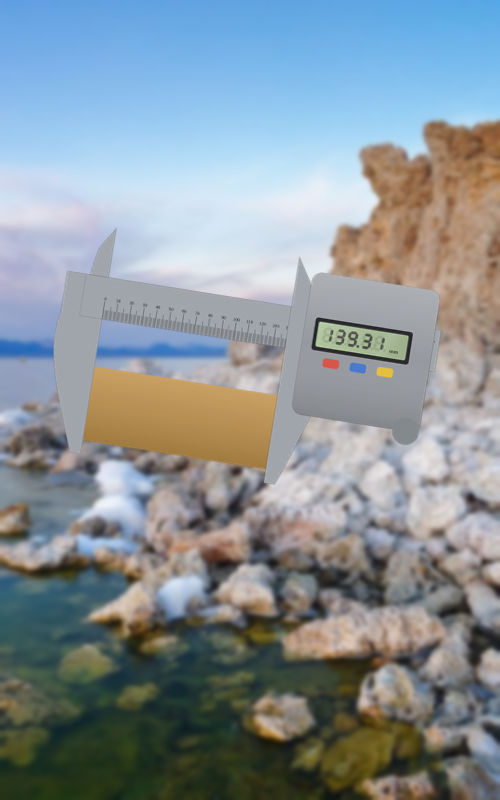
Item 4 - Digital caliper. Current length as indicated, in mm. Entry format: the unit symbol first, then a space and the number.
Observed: mm 139.31
